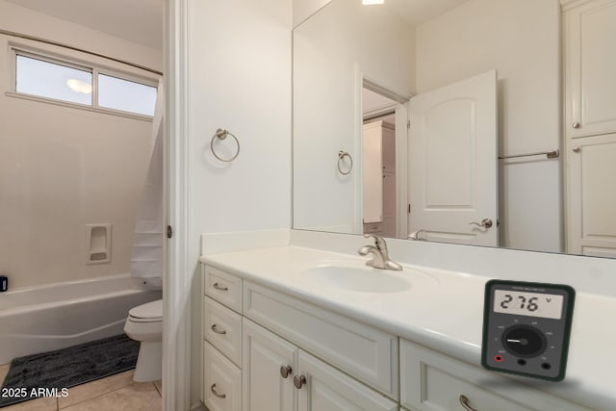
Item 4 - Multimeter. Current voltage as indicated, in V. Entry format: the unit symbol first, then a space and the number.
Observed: V 276
